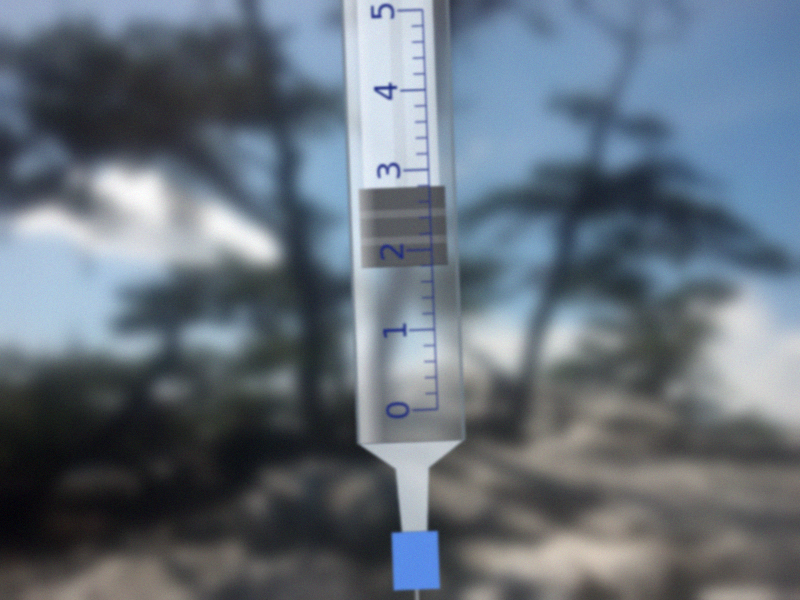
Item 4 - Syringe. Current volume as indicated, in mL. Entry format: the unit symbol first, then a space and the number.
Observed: mL 1.8
